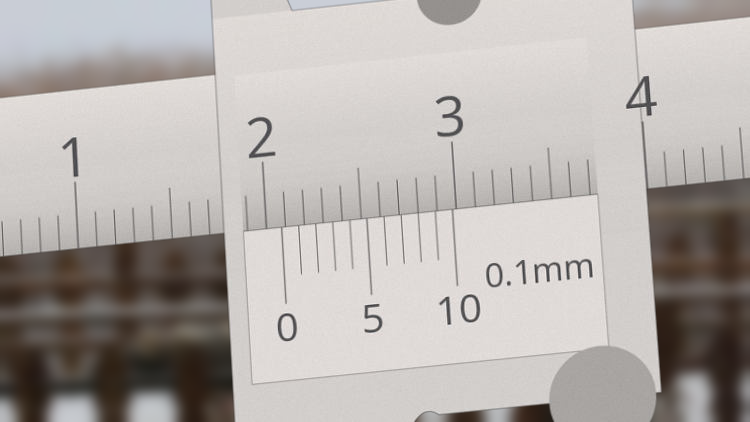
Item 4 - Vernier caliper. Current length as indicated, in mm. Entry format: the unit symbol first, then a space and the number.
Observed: mm 20.8
